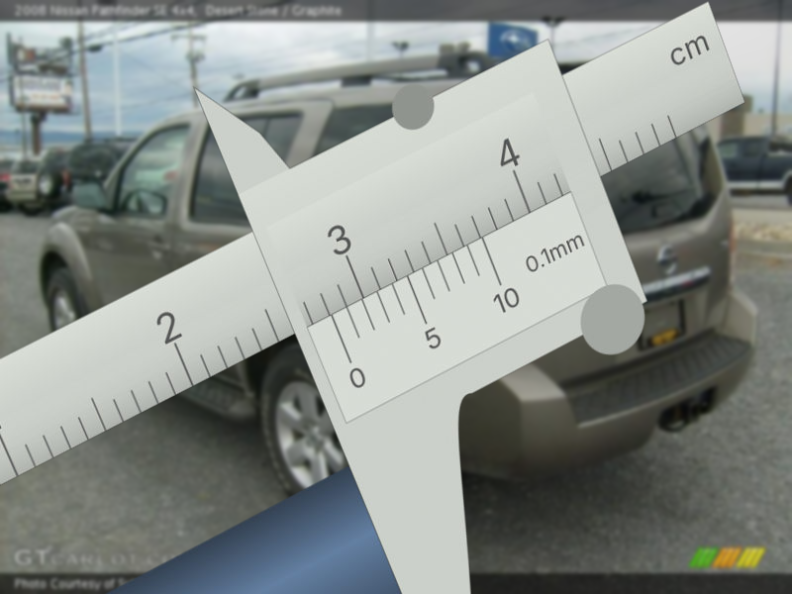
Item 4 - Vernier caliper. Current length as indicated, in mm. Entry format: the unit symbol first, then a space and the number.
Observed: mm 28.1
